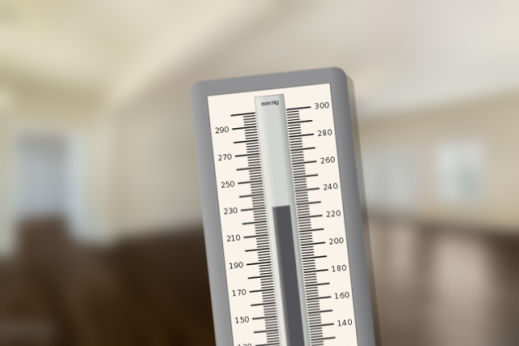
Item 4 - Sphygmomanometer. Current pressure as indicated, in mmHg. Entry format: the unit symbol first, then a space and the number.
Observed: mmHg 230
